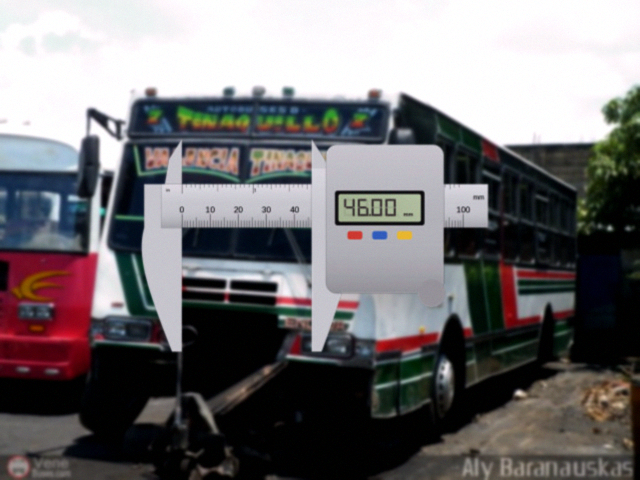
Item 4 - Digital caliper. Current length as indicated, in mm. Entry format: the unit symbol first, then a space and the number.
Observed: mm 46.00
